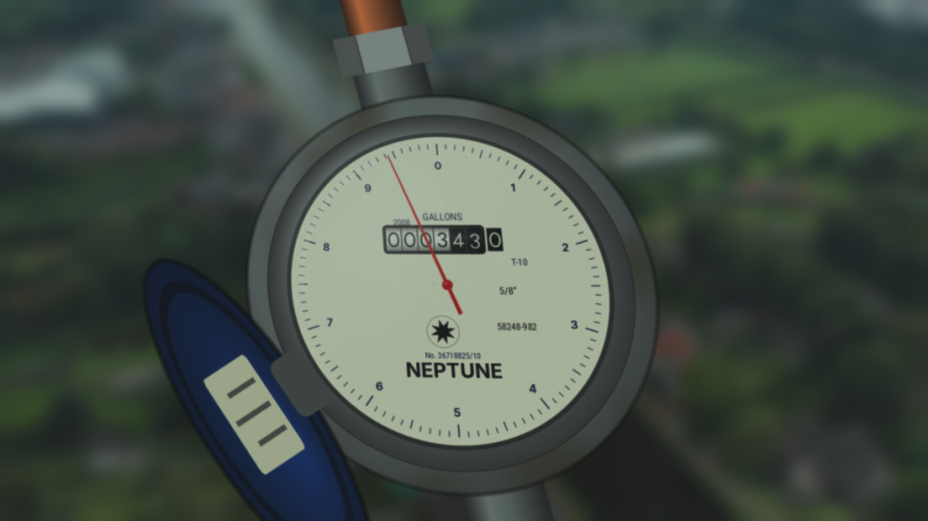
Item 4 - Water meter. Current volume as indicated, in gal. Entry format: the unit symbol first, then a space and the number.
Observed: gal 3429.4
